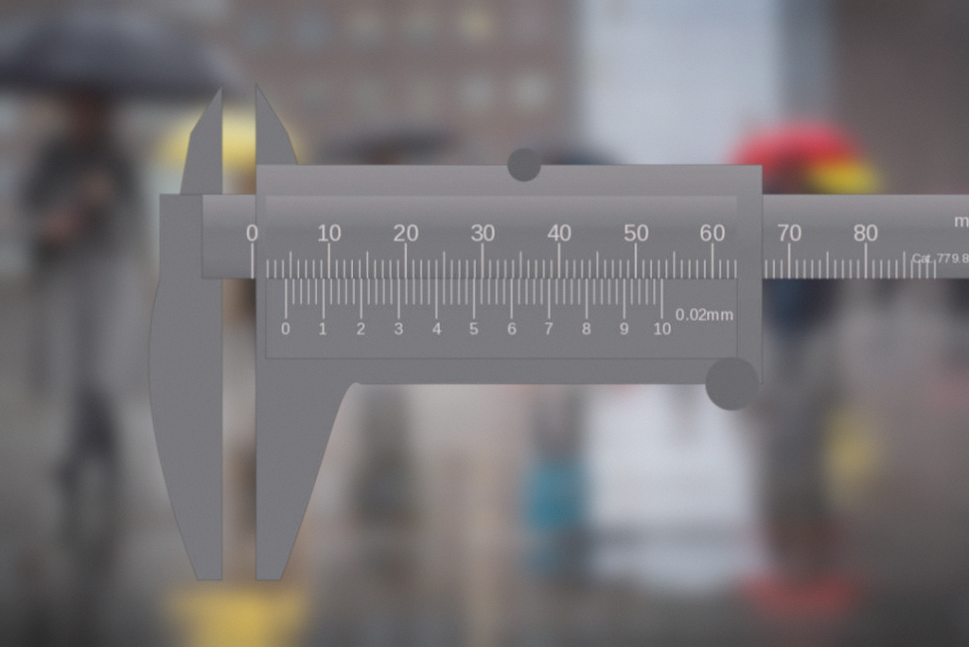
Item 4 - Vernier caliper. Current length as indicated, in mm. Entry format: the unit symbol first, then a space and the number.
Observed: mm 4.4
